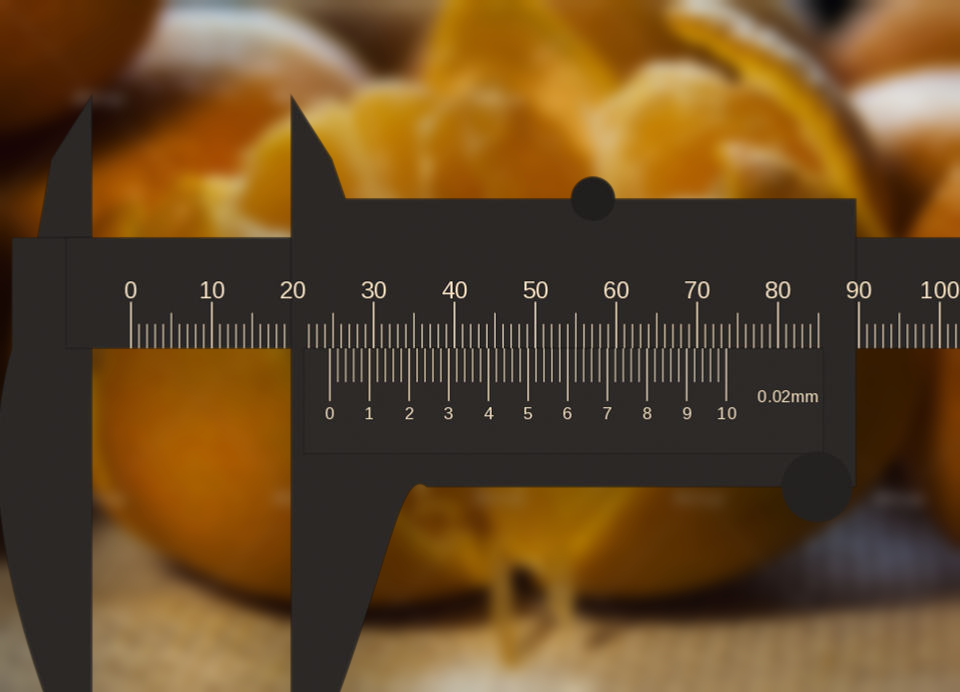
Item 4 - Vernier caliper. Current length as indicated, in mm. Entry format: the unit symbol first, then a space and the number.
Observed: mm 24.6
